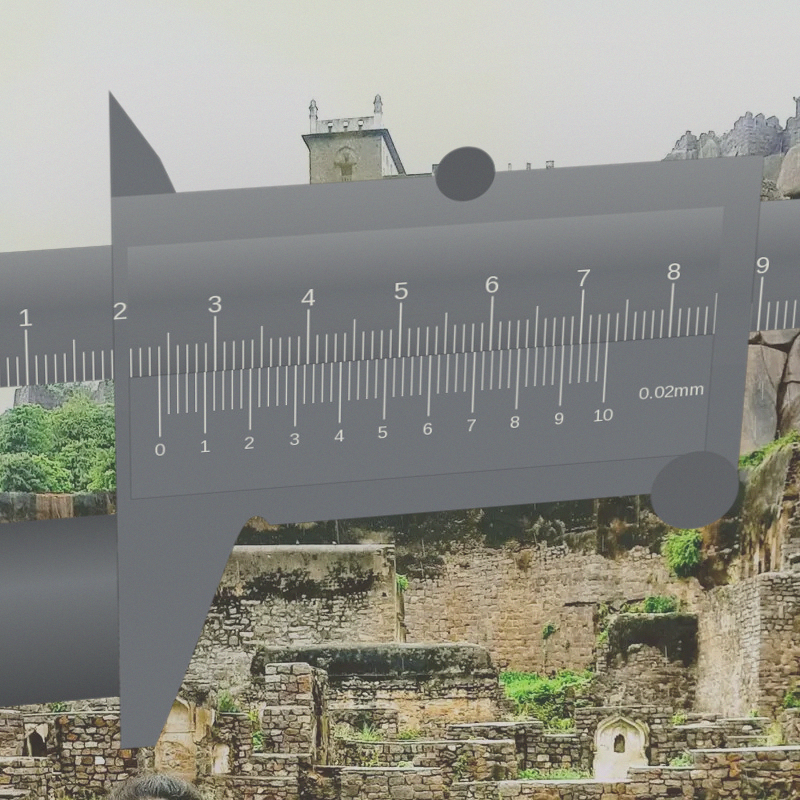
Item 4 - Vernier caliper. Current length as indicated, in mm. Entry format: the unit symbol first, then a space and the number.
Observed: mm 24.0
